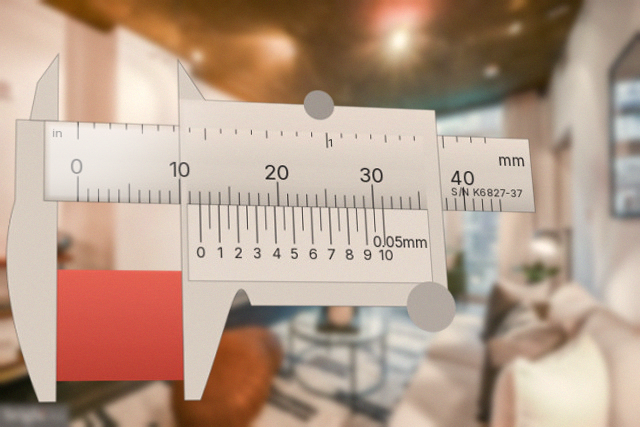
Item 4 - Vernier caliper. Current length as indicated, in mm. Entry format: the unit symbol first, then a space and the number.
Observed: mm 12.0
